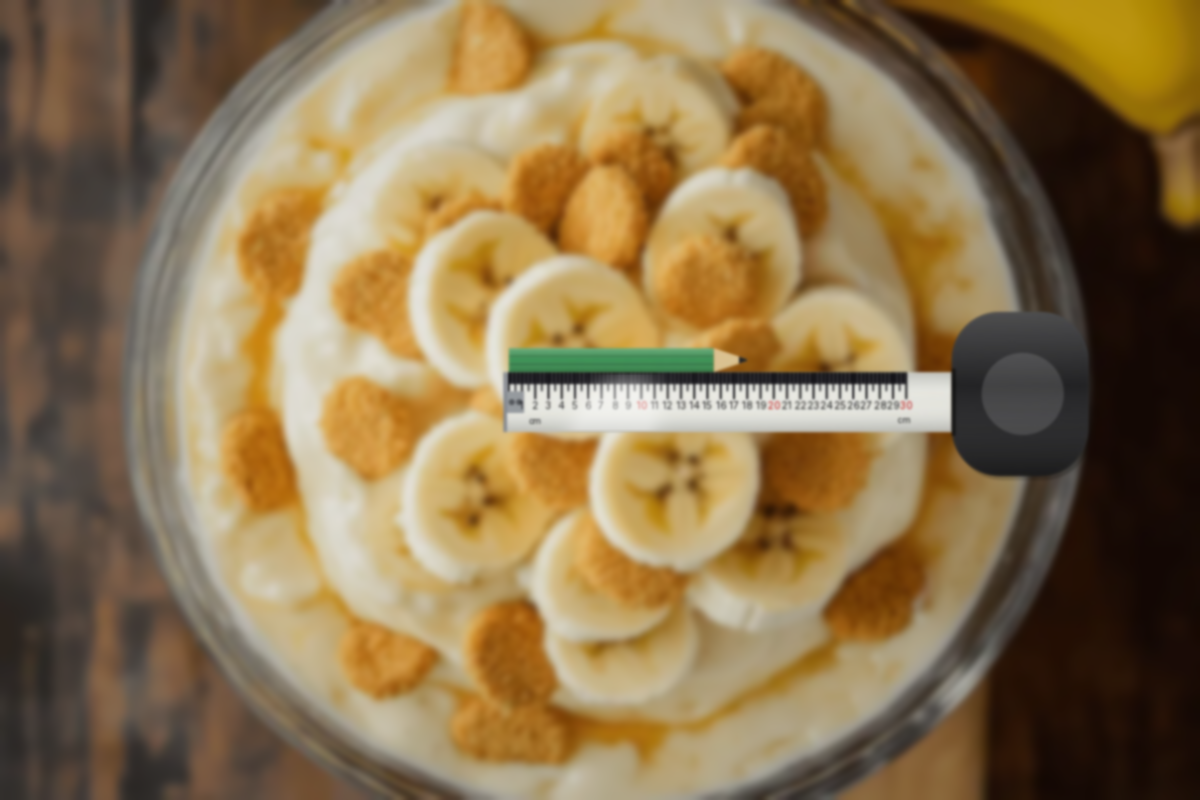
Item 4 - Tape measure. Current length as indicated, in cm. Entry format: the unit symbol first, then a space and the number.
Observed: cm 18
